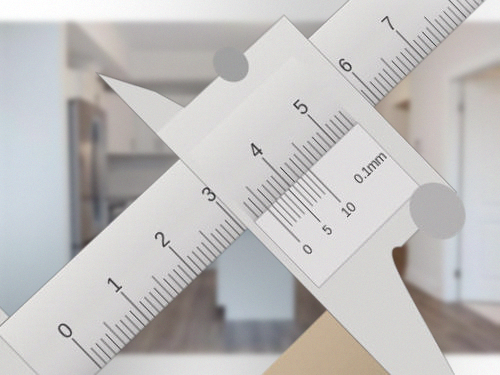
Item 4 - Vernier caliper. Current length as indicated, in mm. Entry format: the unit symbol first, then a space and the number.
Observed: mm 35.0
